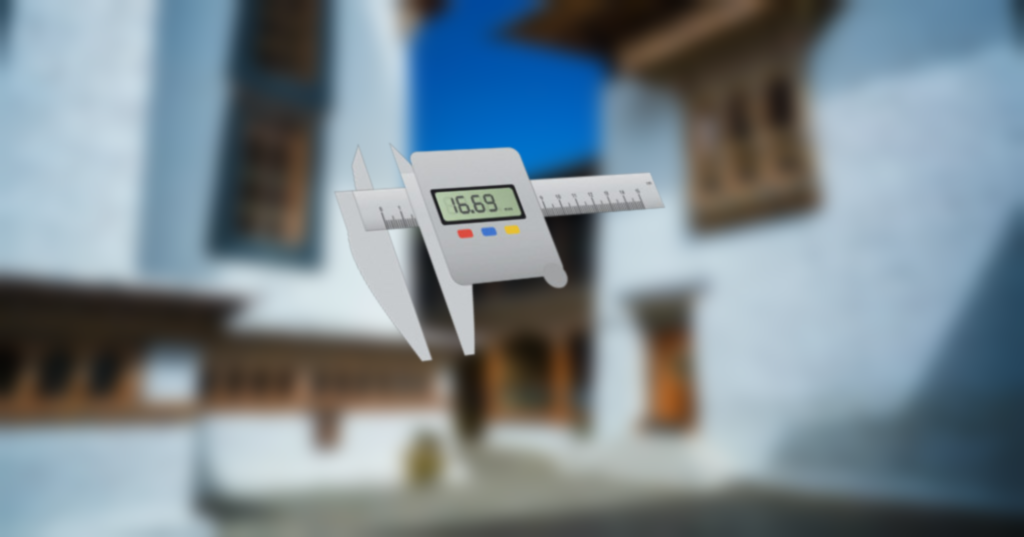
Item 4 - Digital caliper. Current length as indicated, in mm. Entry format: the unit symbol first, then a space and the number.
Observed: mm 16.69
